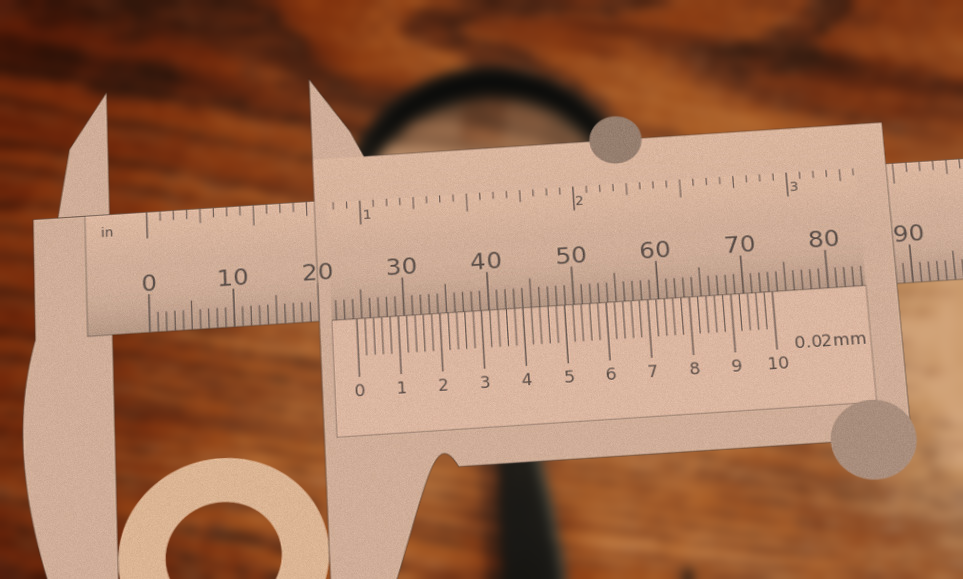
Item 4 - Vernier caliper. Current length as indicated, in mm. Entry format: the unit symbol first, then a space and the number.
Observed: mm 24.4
